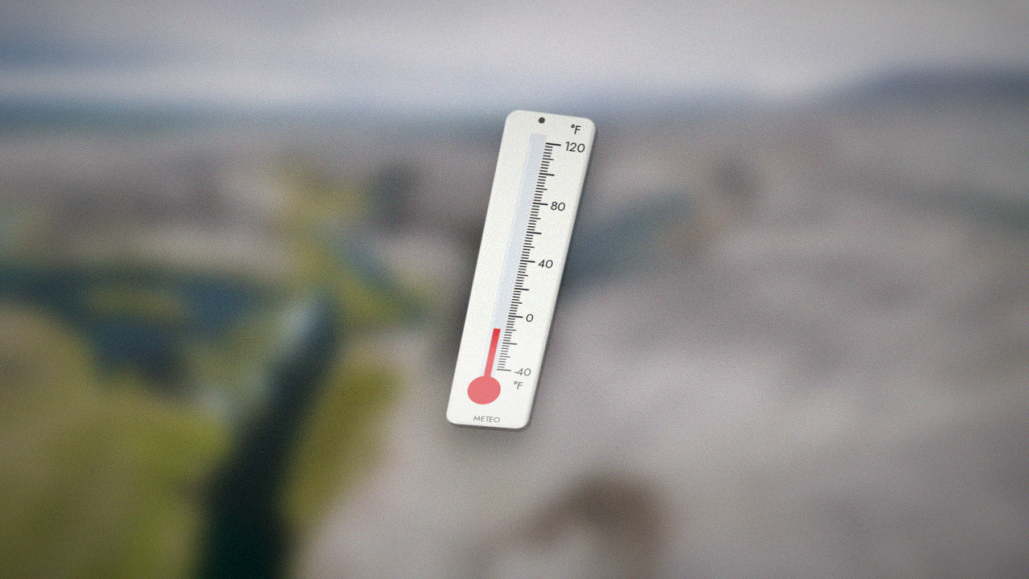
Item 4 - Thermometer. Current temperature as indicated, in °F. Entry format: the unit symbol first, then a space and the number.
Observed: °F -10
